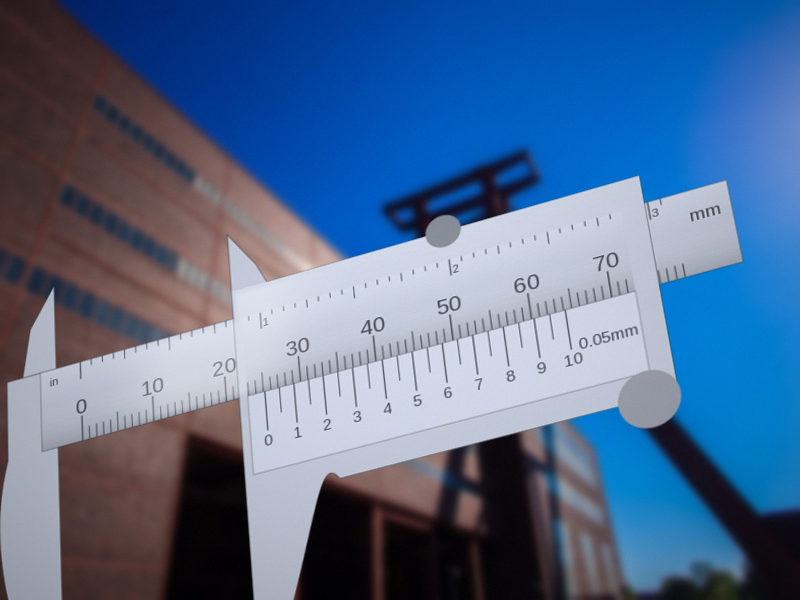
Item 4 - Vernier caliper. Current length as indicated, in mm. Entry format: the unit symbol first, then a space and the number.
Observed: mm 25.2
